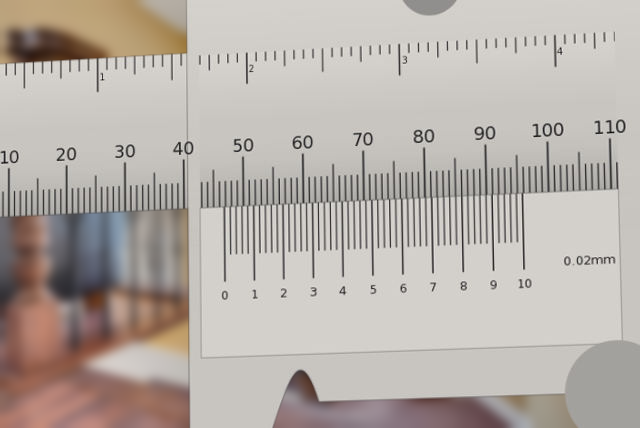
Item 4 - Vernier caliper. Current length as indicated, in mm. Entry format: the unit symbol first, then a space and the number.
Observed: mm 46.8
